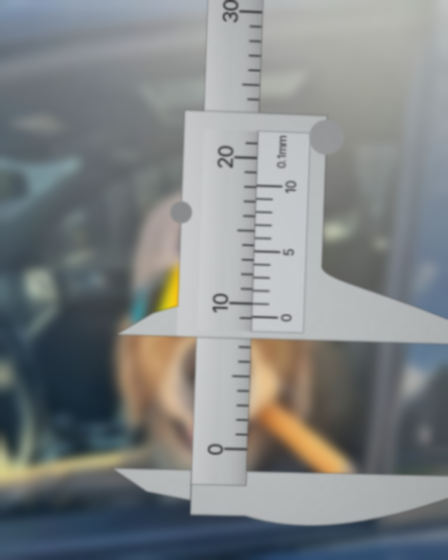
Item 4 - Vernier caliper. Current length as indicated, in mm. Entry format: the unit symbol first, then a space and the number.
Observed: mm 9.1
